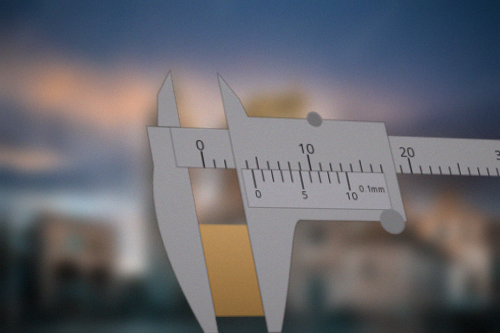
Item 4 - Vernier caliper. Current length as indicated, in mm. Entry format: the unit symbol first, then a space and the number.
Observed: mm 4.4
